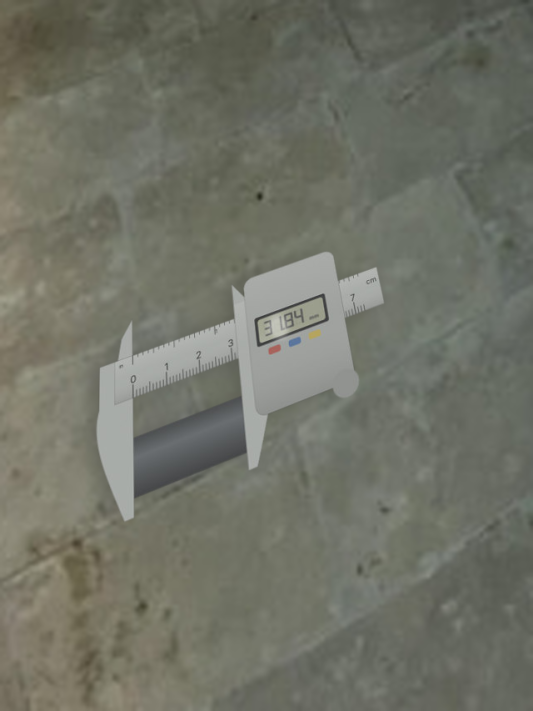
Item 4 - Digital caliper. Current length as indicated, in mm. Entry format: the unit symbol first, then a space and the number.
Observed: mm 31.84
